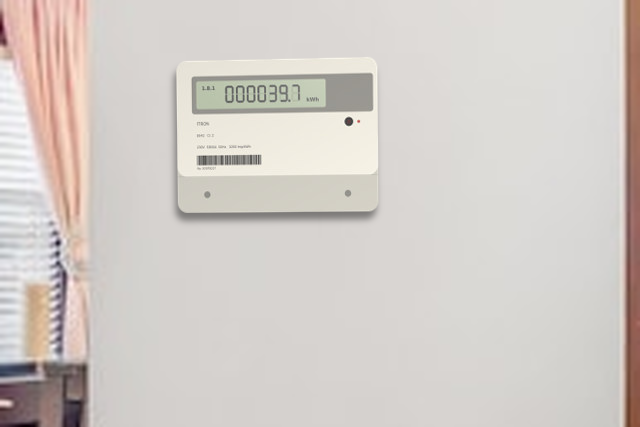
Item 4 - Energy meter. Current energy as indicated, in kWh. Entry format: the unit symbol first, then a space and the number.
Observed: kWh 39.7
